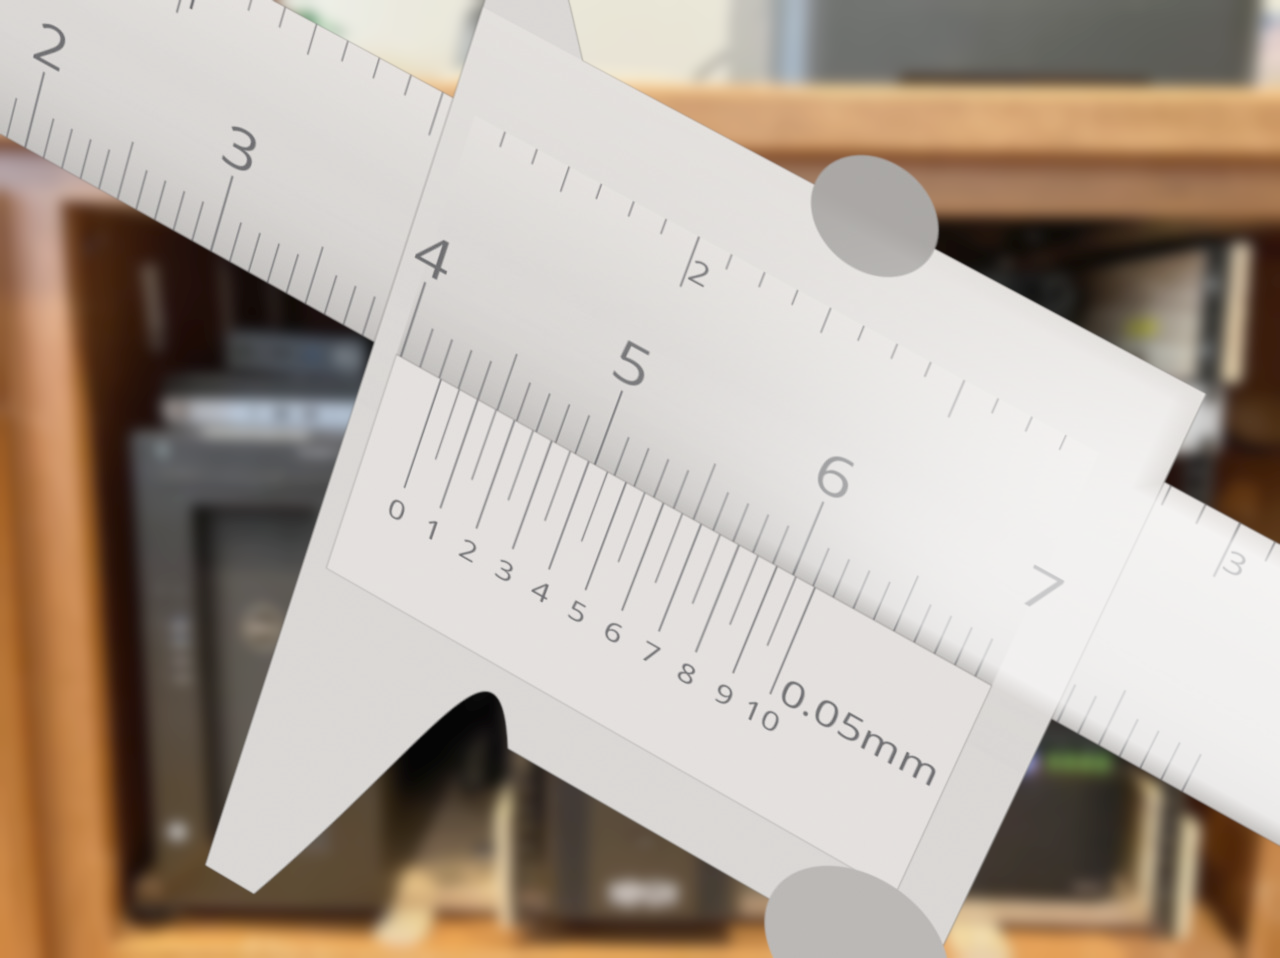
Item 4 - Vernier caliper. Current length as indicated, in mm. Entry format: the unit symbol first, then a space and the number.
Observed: mm 42.1
